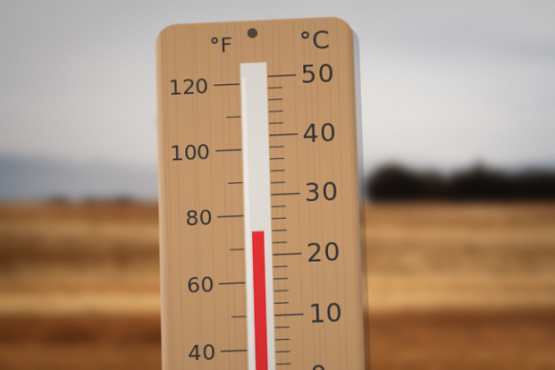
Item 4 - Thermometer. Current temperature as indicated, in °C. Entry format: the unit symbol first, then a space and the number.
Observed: °C 24
